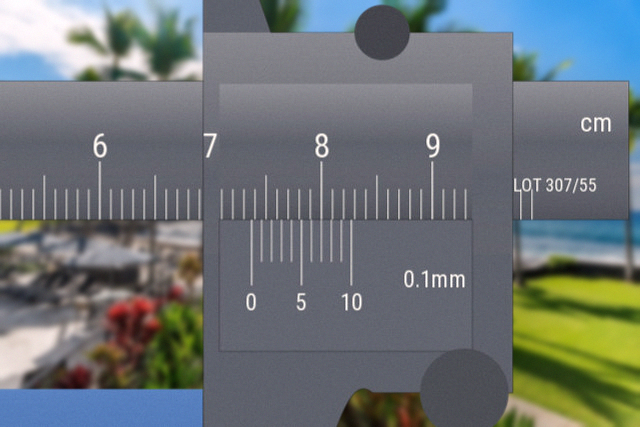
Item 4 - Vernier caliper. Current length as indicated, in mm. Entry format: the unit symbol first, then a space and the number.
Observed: mm 73.7
